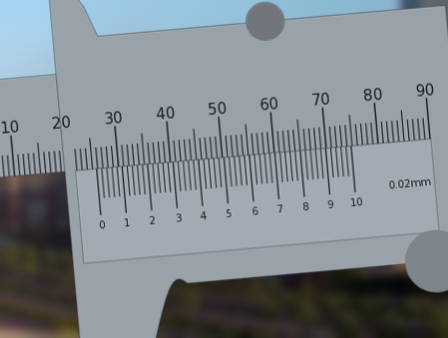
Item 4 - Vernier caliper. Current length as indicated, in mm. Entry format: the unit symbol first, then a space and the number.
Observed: mm 25.8
